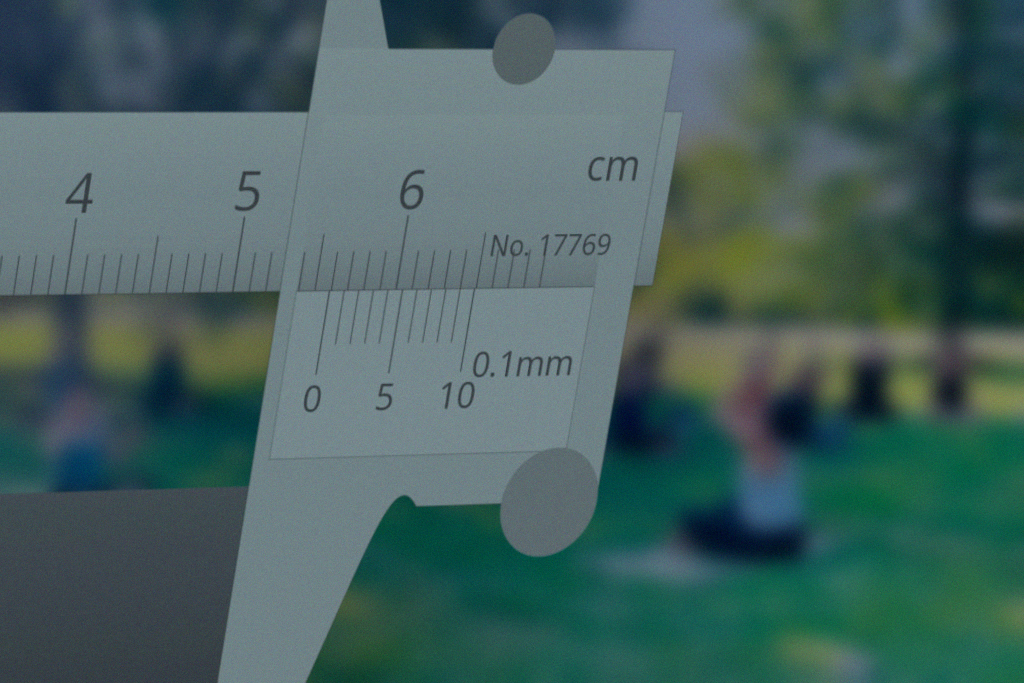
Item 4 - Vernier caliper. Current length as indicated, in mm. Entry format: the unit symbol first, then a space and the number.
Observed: mm 55.9
